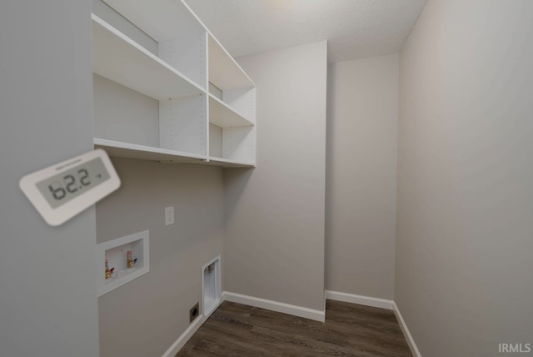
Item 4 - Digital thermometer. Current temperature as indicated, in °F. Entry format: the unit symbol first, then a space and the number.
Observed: °F 62.2
